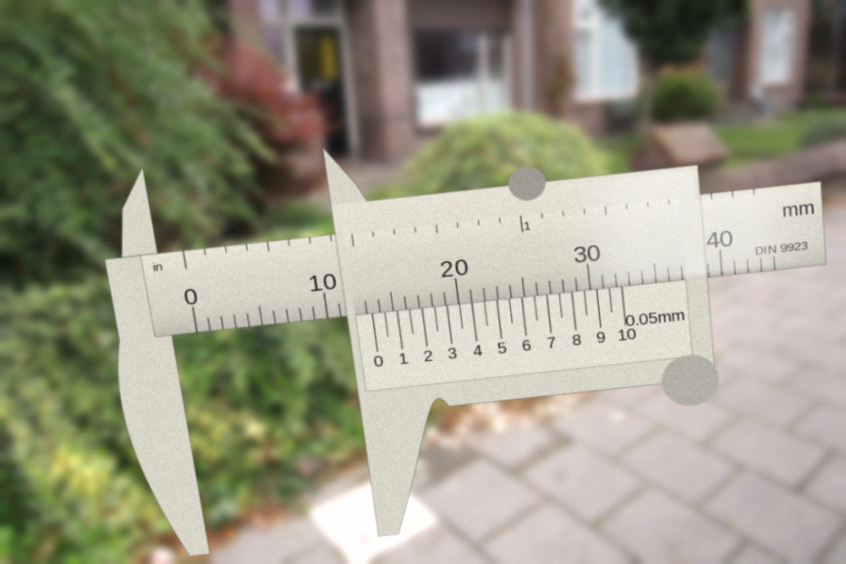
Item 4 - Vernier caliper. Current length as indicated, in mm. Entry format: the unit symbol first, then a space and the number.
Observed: mm 13.4
